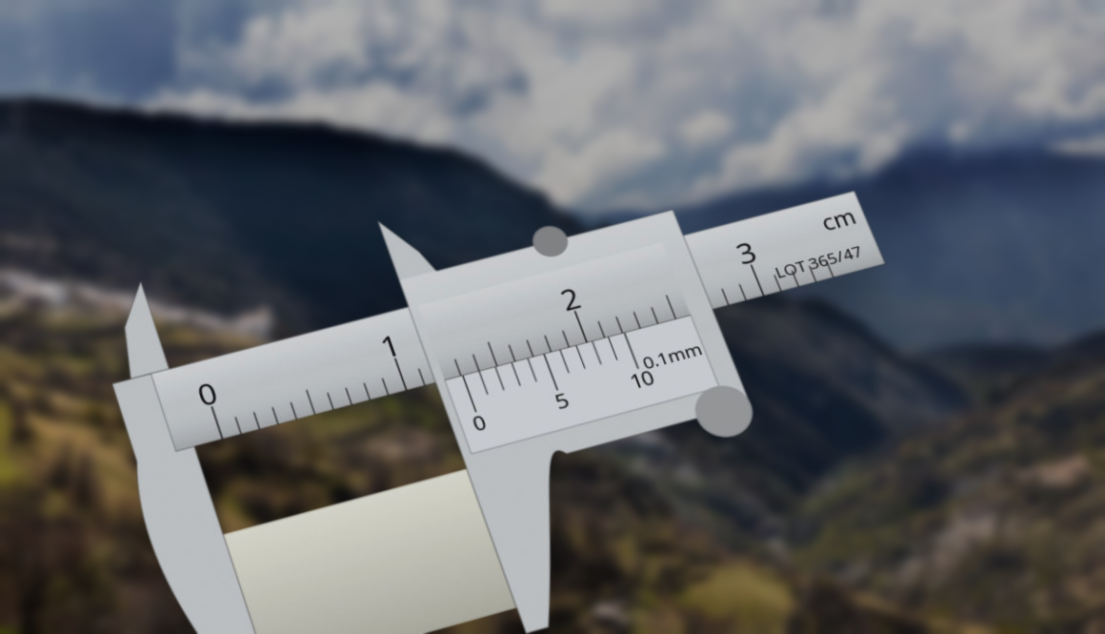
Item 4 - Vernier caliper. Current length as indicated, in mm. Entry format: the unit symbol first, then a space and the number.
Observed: mm 13.1
